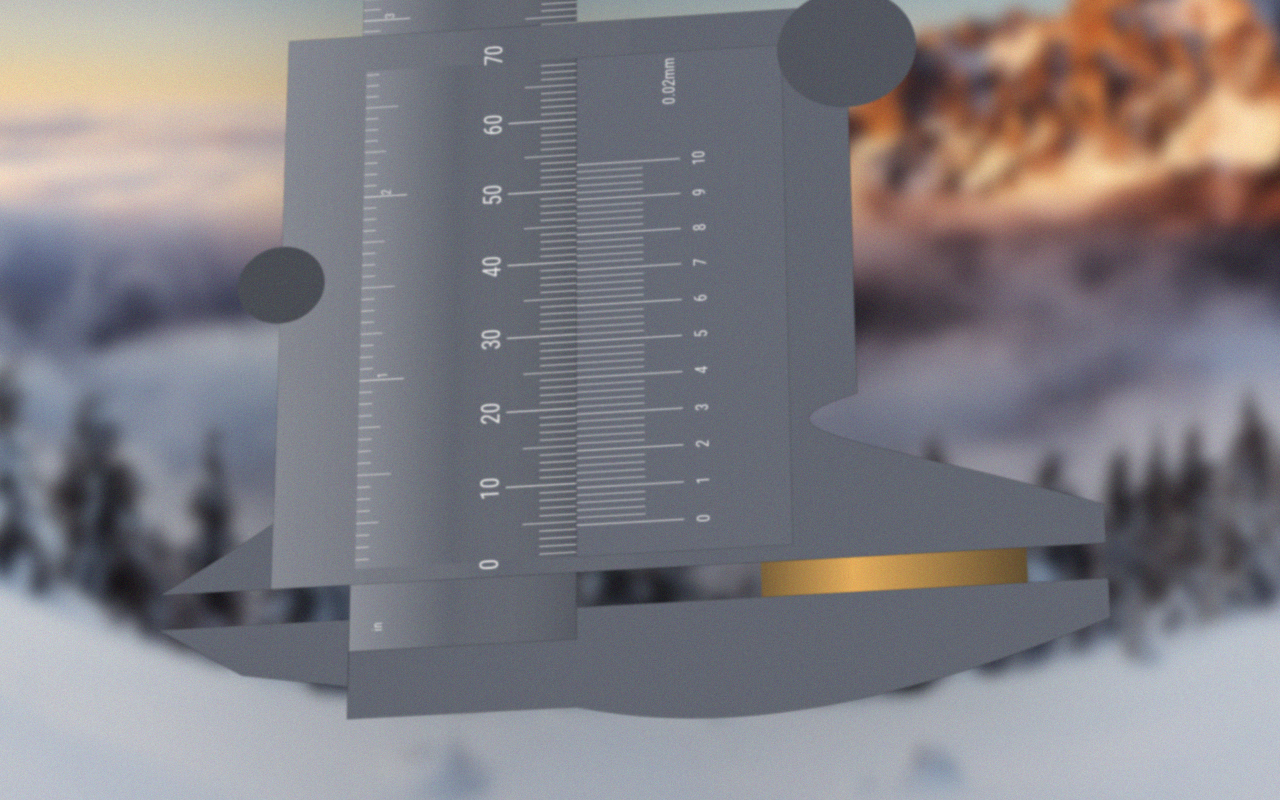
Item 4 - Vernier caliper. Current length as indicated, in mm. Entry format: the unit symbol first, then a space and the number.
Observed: mm 4.5
